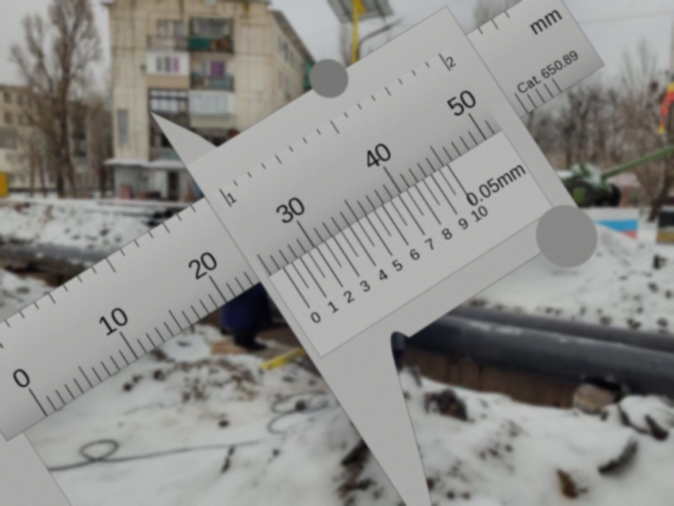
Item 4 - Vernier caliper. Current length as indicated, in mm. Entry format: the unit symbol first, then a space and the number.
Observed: mm 26.4
